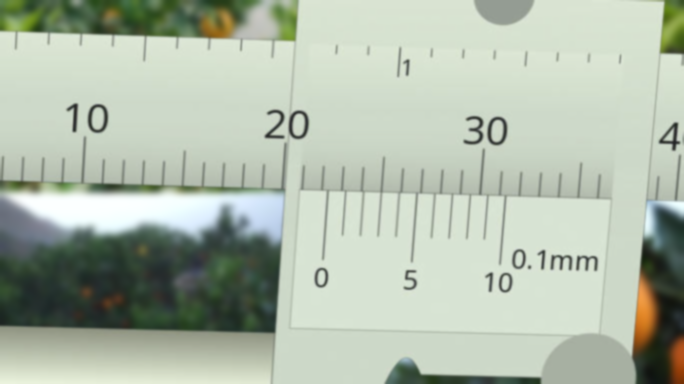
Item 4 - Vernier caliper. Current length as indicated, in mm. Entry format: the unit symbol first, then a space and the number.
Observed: mm 22.3
